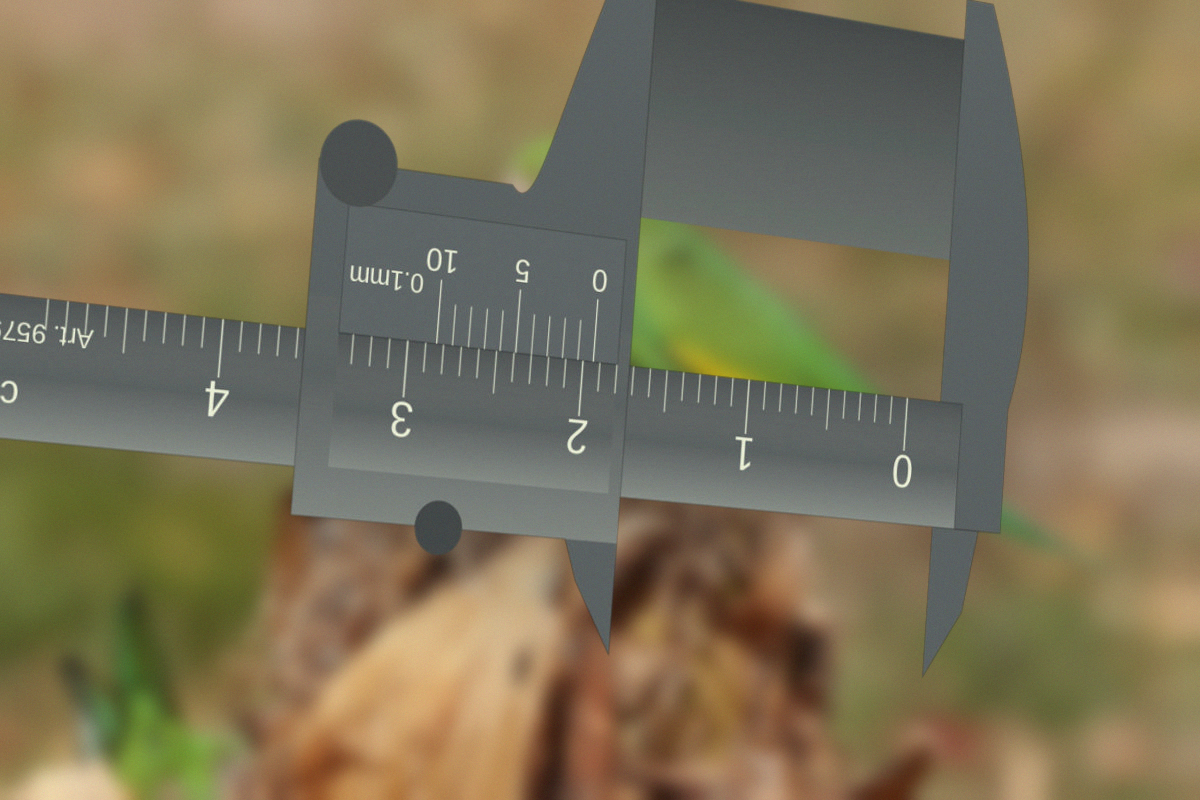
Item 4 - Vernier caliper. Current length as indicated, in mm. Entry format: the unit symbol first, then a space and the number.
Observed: mm 19.4
